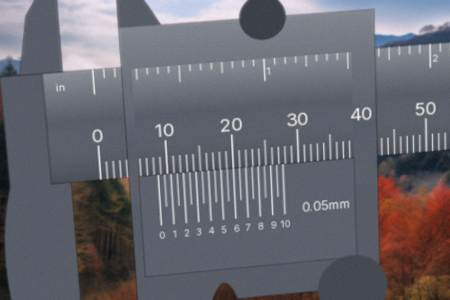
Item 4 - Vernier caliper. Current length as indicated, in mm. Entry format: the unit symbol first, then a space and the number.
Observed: mm 8.6
